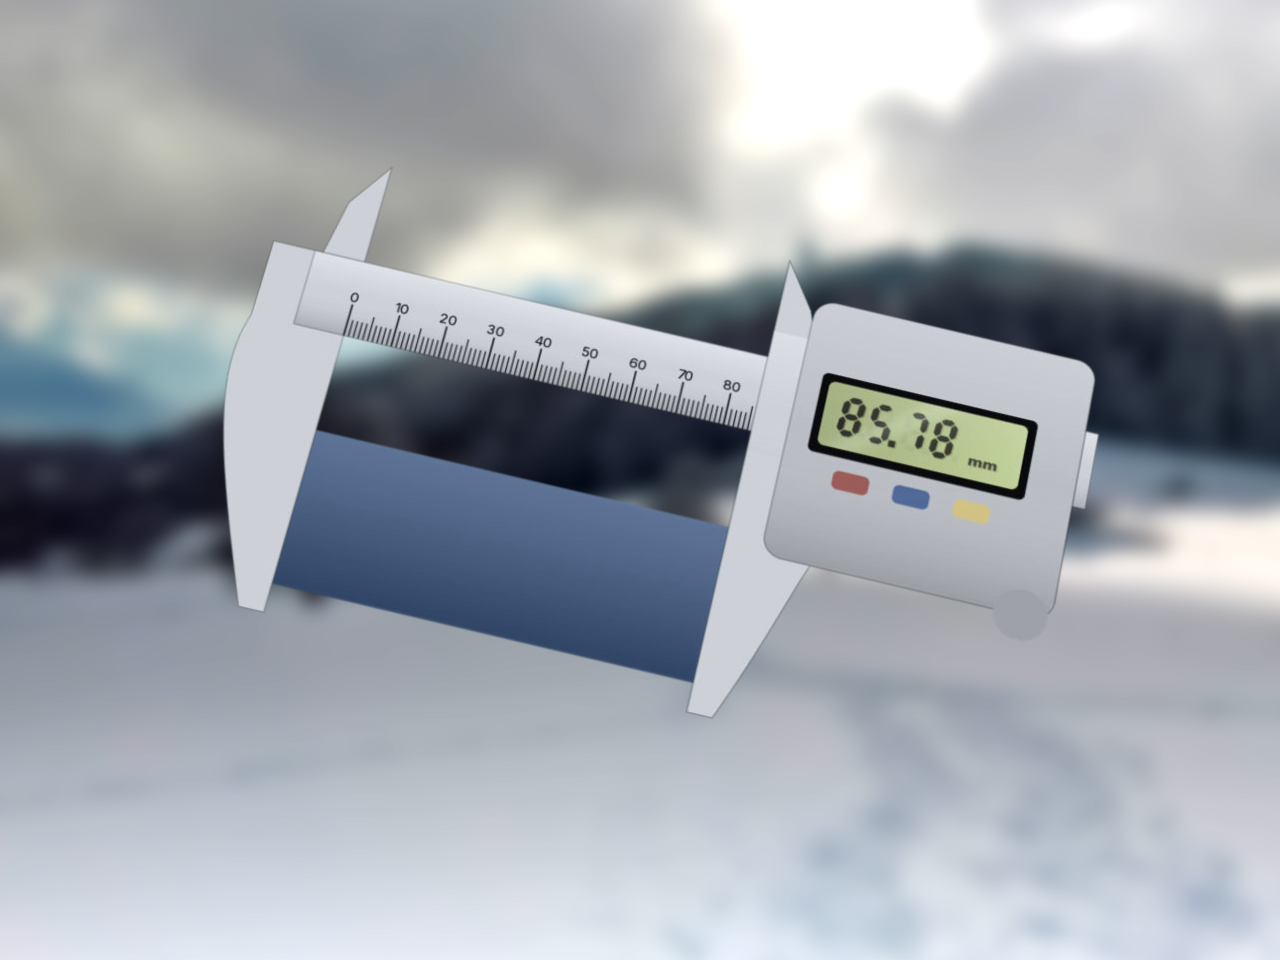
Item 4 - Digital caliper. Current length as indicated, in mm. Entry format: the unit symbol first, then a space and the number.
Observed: mm 85.78
